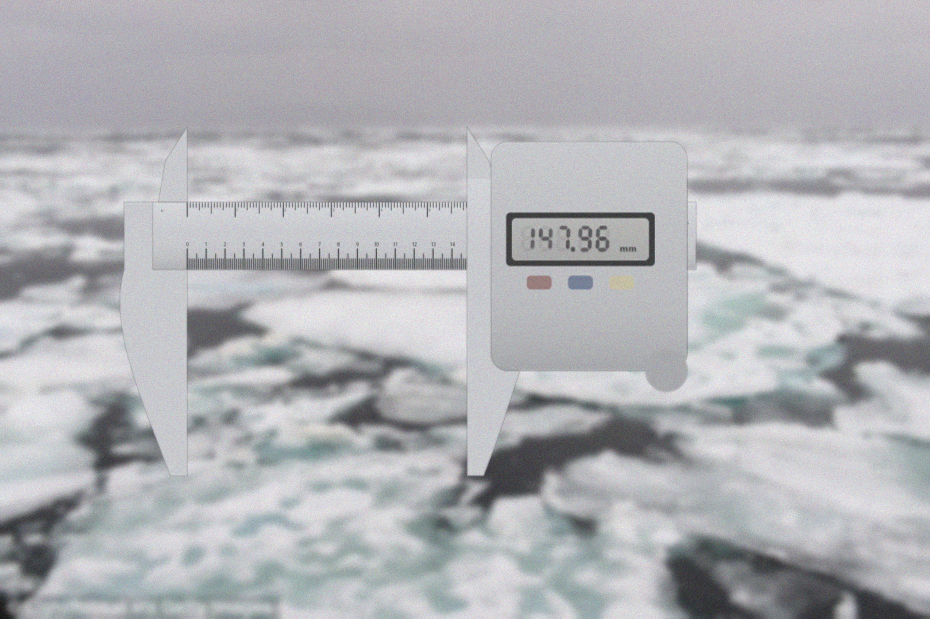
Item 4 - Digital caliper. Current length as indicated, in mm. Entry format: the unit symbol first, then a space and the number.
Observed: mm 147.96
